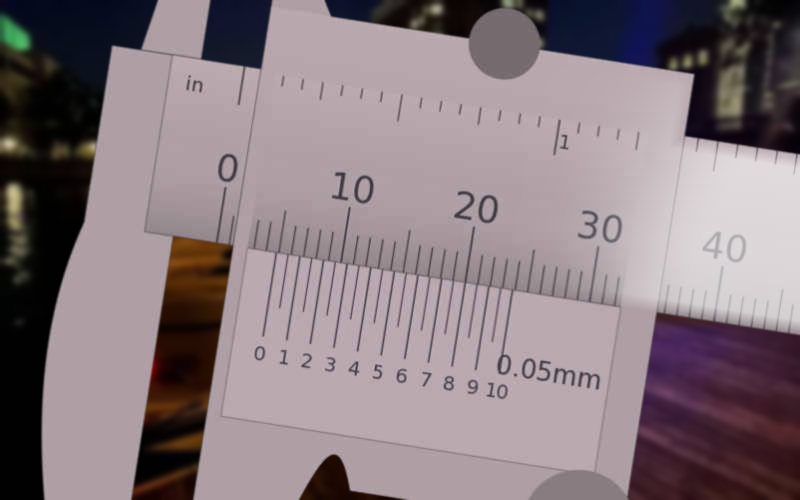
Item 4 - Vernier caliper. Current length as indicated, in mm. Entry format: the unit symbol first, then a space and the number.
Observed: mm 4.8
